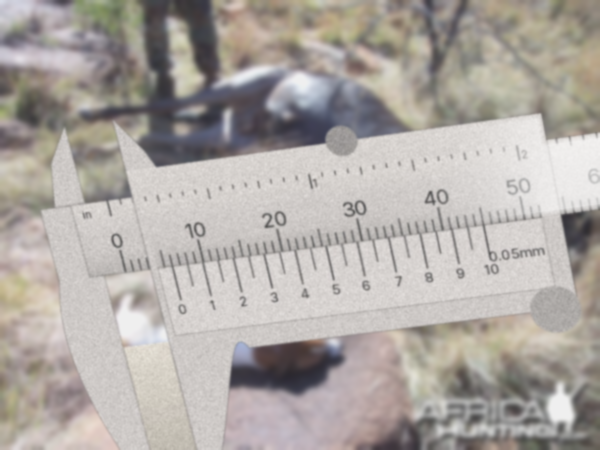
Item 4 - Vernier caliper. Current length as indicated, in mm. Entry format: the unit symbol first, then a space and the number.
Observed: mm 6.0
